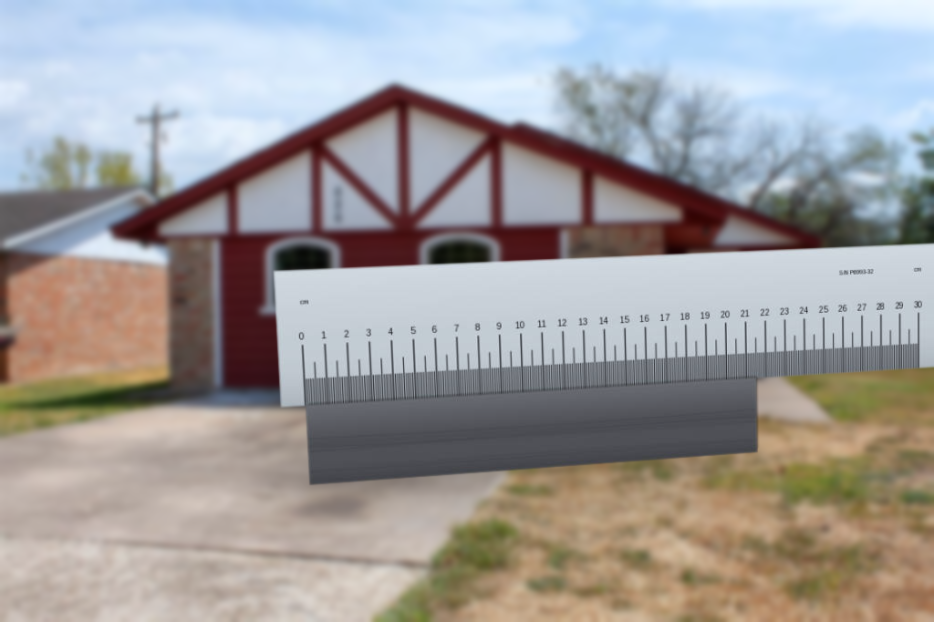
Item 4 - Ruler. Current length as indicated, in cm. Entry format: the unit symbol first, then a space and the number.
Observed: cm 21.5
